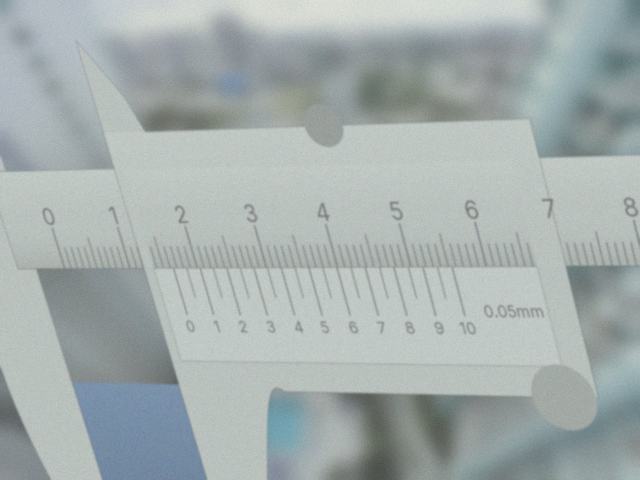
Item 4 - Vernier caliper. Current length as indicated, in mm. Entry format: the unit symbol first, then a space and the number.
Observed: mm 16.5
